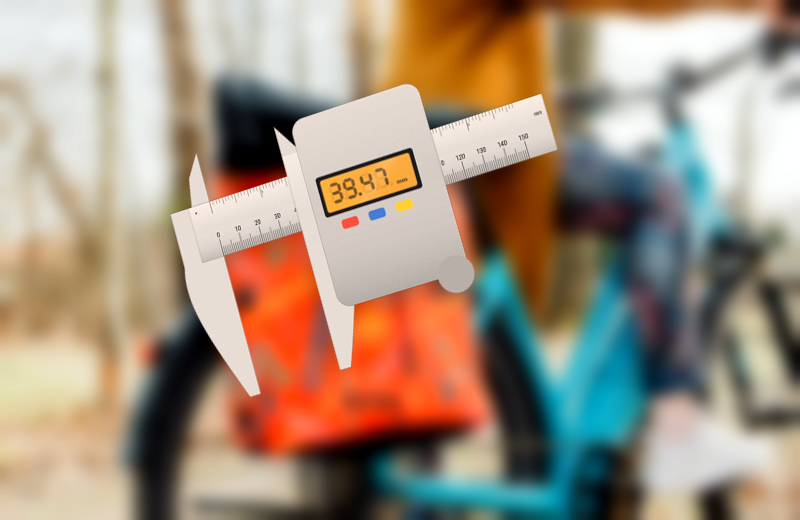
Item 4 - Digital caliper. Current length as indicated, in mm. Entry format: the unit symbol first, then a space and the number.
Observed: mm 39.47
